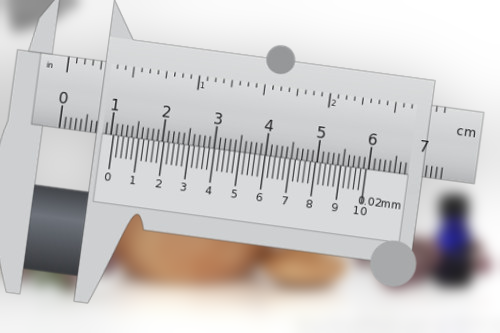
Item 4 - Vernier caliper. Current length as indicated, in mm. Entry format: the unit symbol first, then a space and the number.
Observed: mm 10.5
